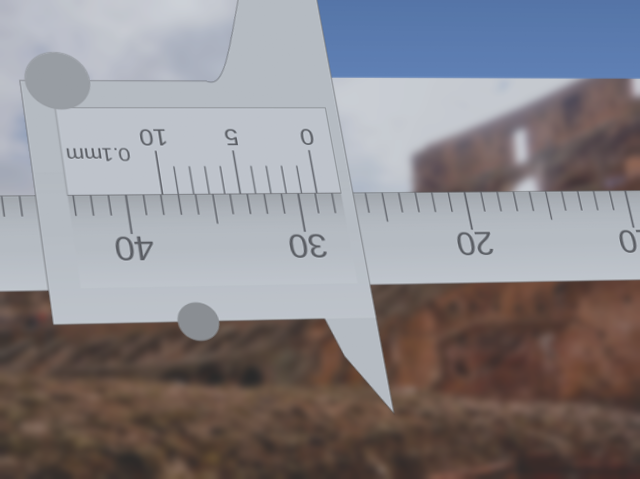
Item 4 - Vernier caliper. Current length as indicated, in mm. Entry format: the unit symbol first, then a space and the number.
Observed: mm 28.9
